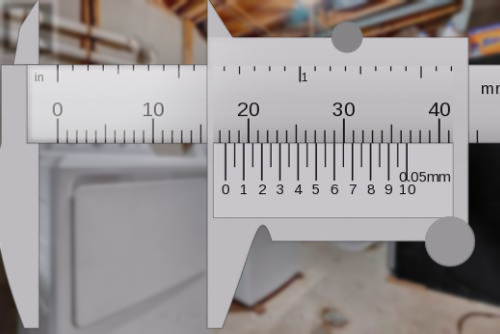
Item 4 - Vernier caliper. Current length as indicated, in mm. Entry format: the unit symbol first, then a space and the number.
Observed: mm 17.6
